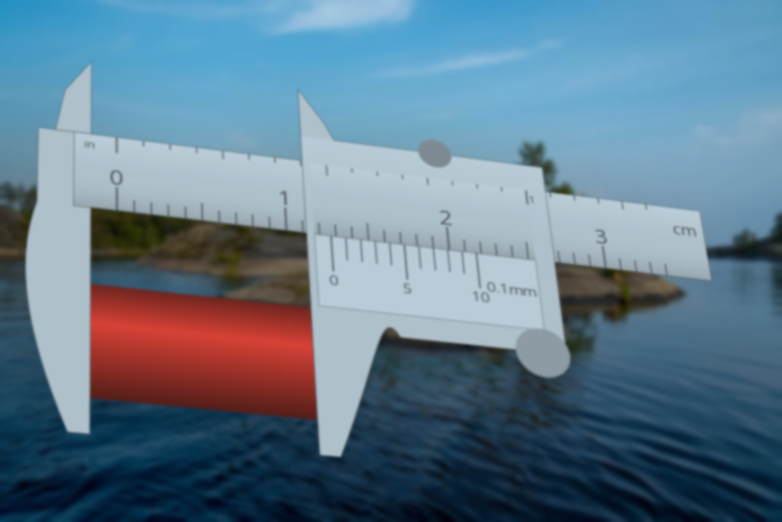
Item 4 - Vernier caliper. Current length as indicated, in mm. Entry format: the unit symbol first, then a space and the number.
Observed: mm 12.7
